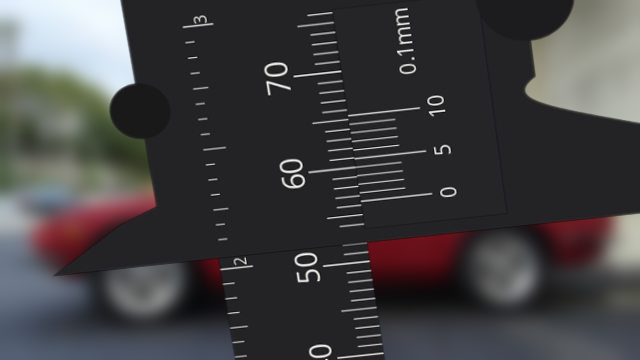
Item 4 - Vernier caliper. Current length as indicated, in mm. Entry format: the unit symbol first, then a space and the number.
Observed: mm 56.4
